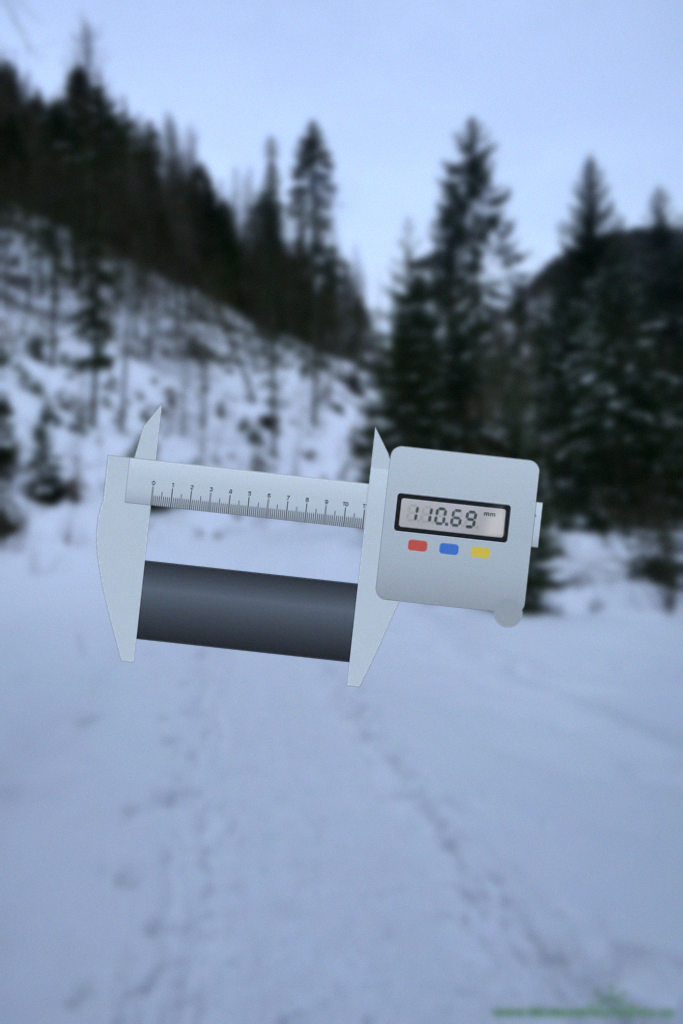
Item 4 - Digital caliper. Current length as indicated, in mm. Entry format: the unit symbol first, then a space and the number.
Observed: mm 110.69
